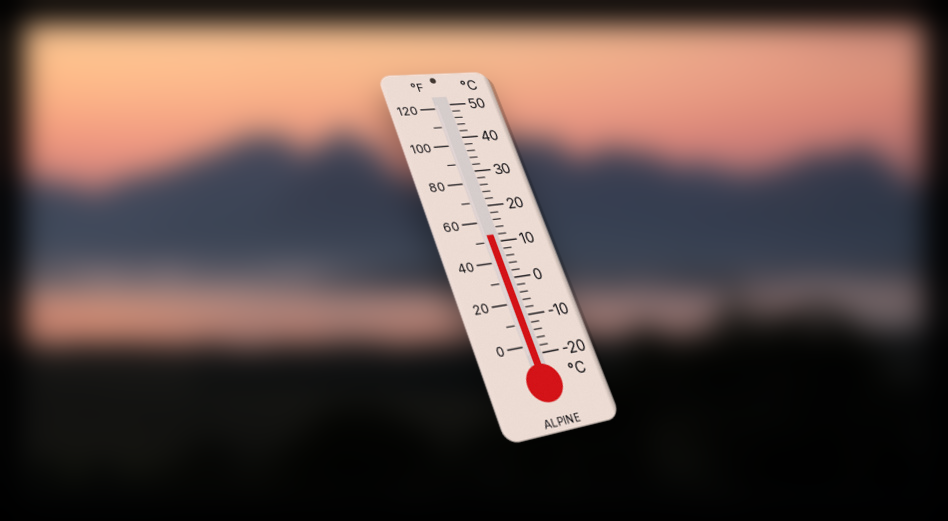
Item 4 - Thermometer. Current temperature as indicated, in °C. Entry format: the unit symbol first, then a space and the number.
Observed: °C 12
